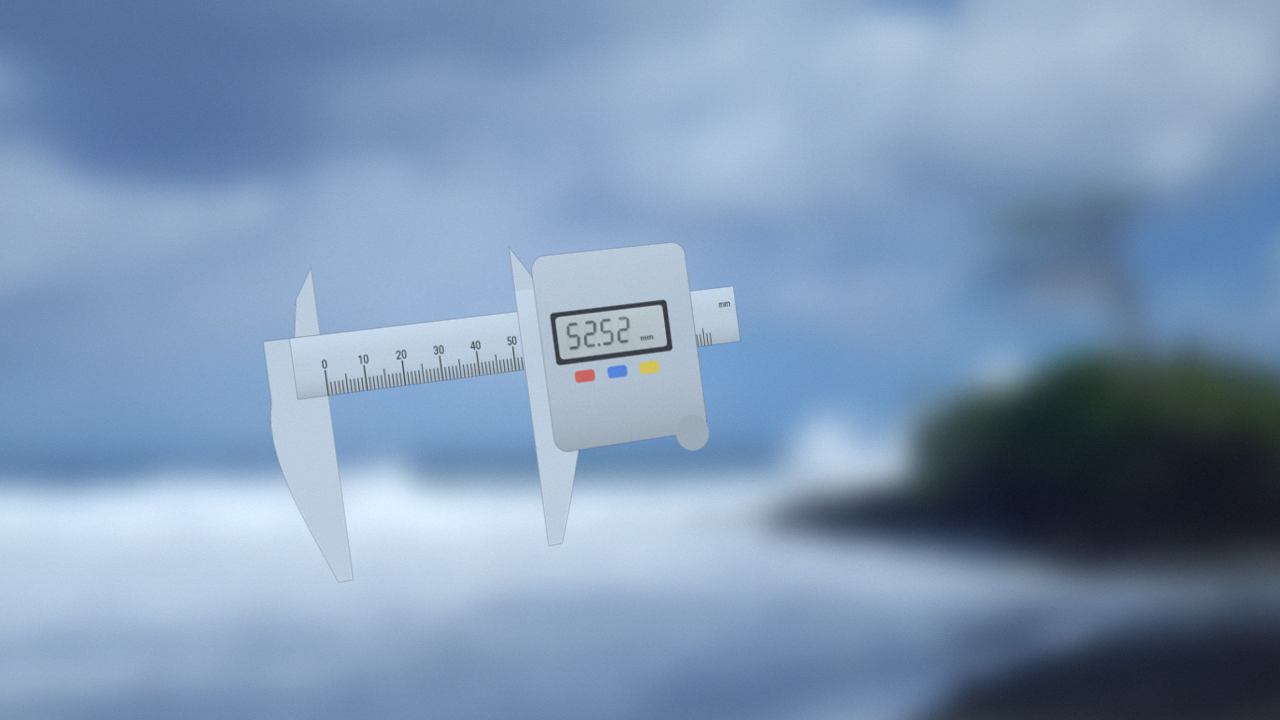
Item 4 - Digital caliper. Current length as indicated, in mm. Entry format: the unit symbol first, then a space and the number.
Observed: mm 52.52
